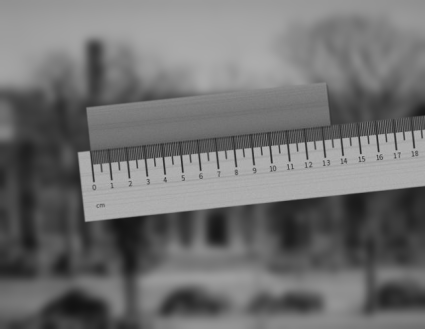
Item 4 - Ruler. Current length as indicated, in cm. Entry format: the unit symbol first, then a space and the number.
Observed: cm 13.5
